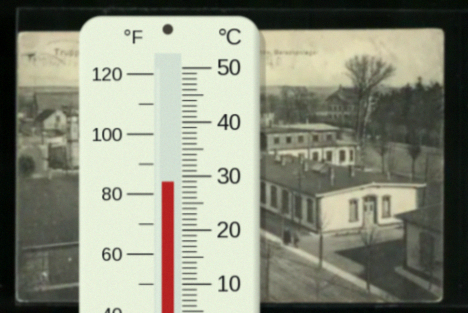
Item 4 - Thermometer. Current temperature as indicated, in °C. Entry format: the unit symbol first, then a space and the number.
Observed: °C 29
